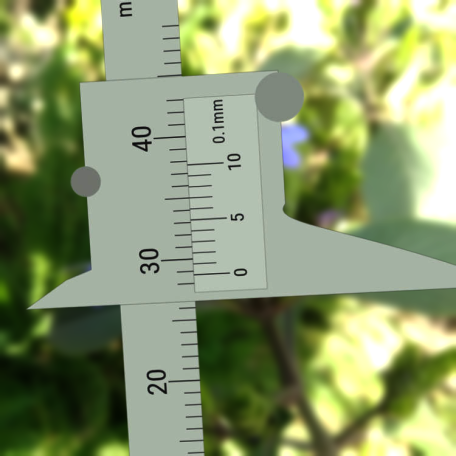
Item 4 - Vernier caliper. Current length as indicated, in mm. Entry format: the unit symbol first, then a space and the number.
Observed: mm 28.7
